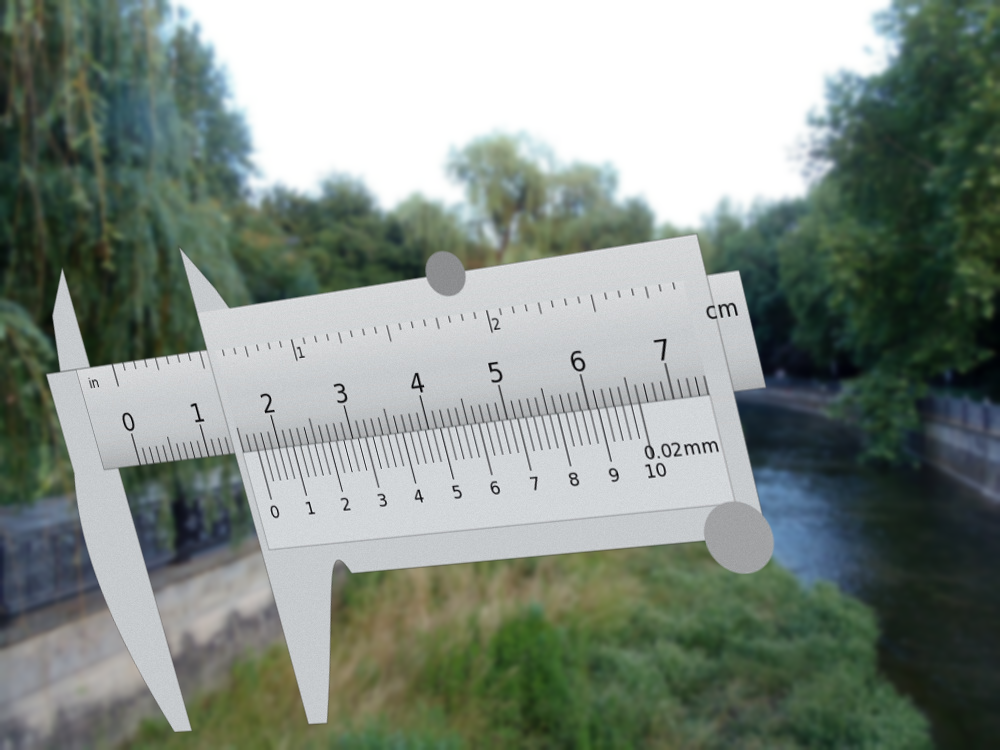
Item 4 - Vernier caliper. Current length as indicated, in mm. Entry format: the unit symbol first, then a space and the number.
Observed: mm 17.0
